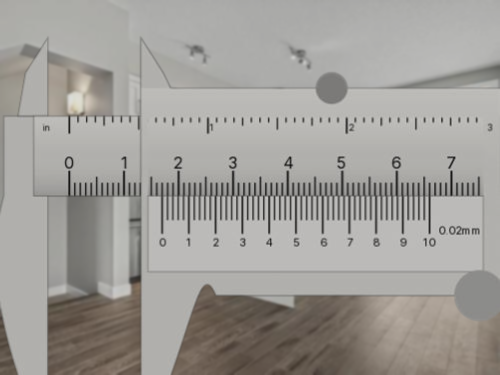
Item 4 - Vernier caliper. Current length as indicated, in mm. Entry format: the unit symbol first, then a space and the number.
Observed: mm 17.0
